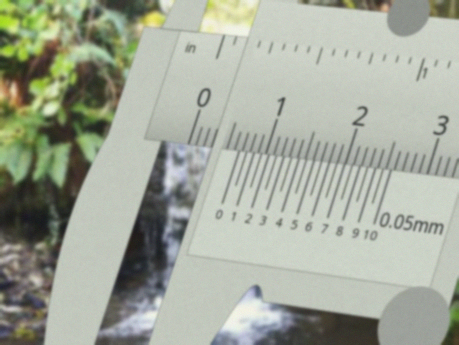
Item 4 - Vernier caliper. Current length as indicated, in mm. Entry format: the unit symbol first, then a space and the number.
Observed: mm 6.6
